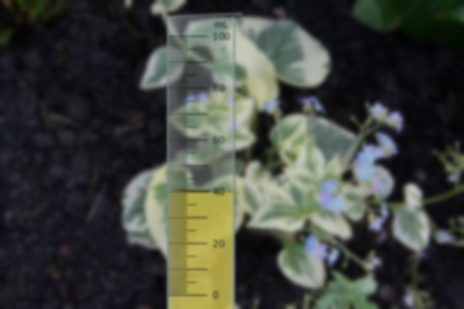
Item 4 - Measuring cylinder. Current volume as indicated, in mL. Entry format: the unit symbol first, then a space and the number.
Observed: mL 40
